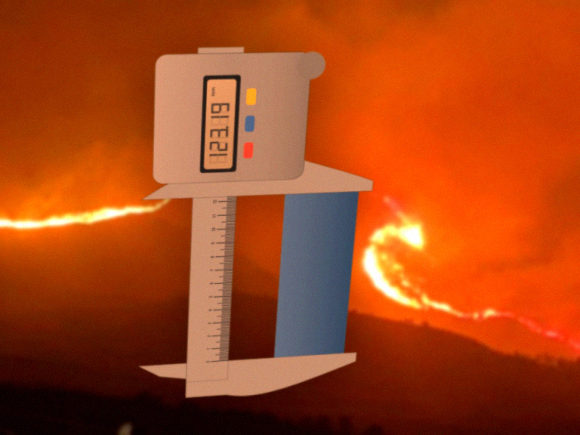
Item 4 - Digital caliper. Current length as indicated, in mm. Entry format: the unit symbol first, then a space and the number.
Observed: mm 123.19
